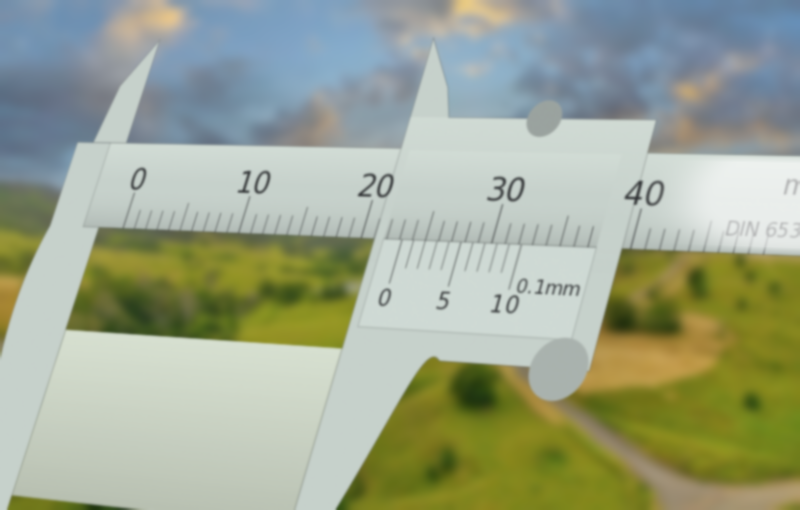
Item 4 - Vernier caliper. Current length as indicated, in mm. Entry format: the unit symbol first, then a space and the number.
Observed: mm 23.2
